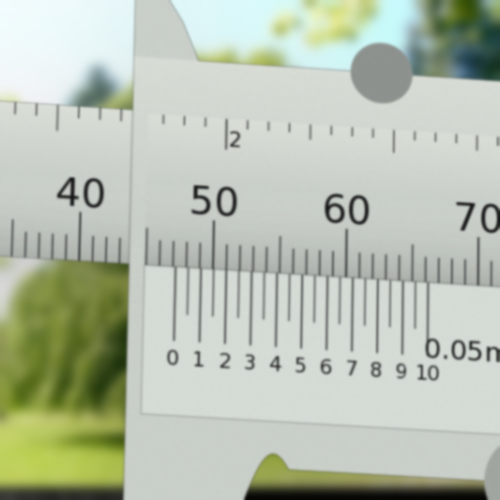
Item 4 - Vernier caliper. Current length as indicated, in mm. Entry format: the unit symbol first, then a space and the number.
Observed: mm 47.2
